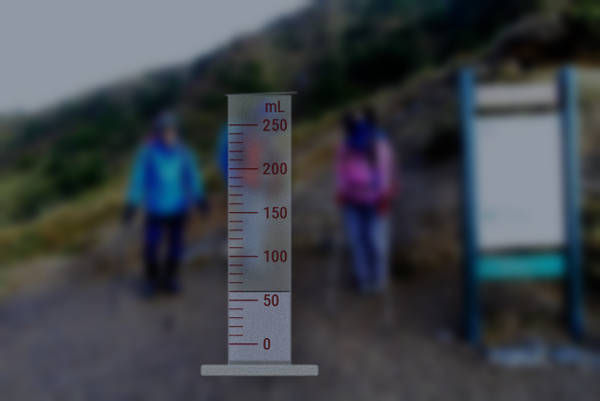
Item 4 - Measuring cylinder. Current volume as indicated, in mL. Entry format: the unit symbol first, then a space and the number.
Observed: mL 60
